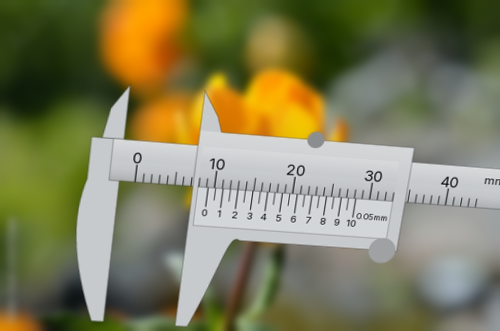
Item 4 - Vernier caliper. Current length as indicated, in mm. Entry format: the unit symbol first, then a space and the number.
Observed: mm 9.2
